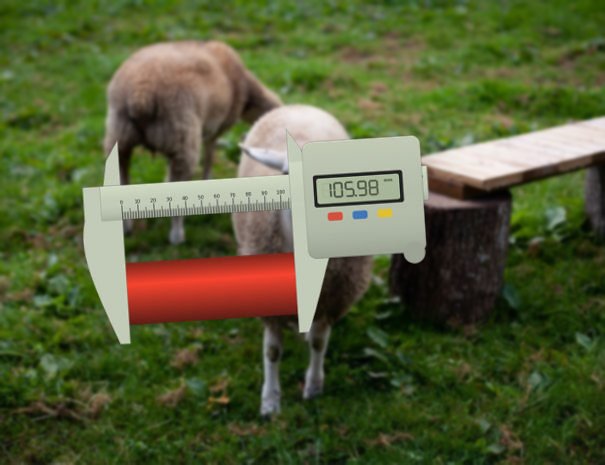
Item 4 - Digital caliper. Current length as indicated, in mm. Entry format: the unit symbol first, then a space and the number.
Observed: mm 105.98
